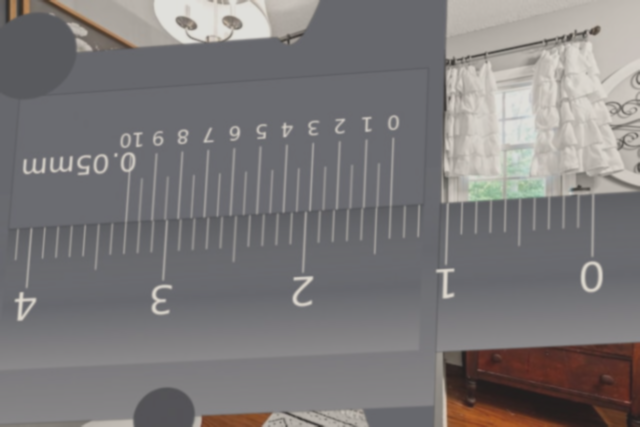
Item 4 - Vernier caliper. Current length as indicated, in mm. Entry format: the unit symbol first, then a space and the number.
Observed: mm 14.0
